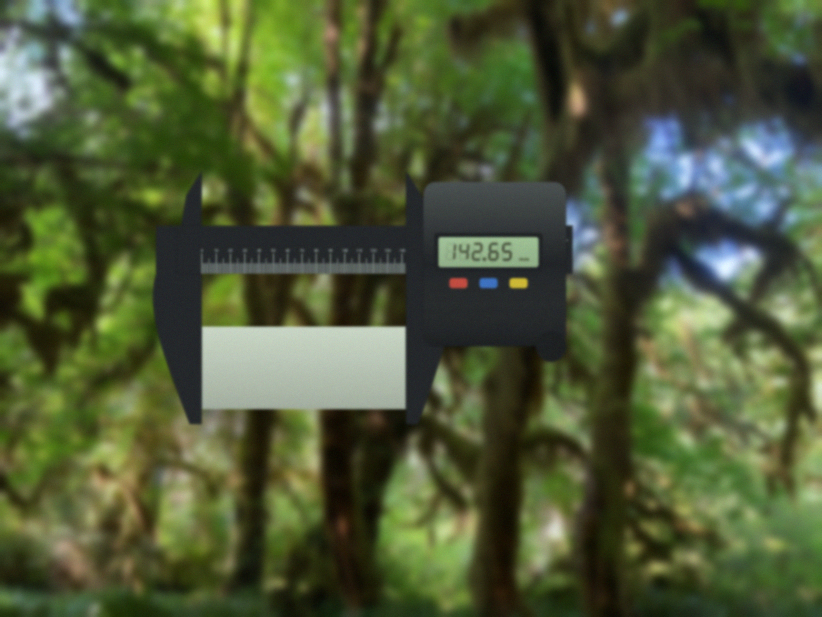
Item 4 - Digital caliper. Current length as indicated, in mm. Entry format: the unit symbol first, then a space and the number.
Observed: mm 142.65
